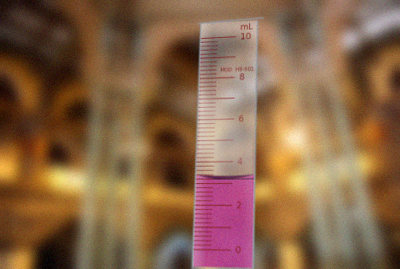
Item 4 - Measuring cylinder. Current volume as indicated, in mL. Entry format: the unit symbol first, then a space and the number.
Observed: mL 3.2
